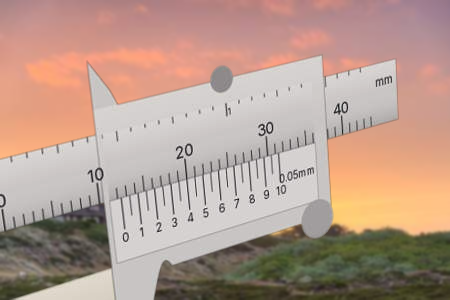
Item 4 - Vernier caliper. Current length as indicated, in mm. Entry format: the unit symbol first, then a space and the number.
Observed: mm 12.4
